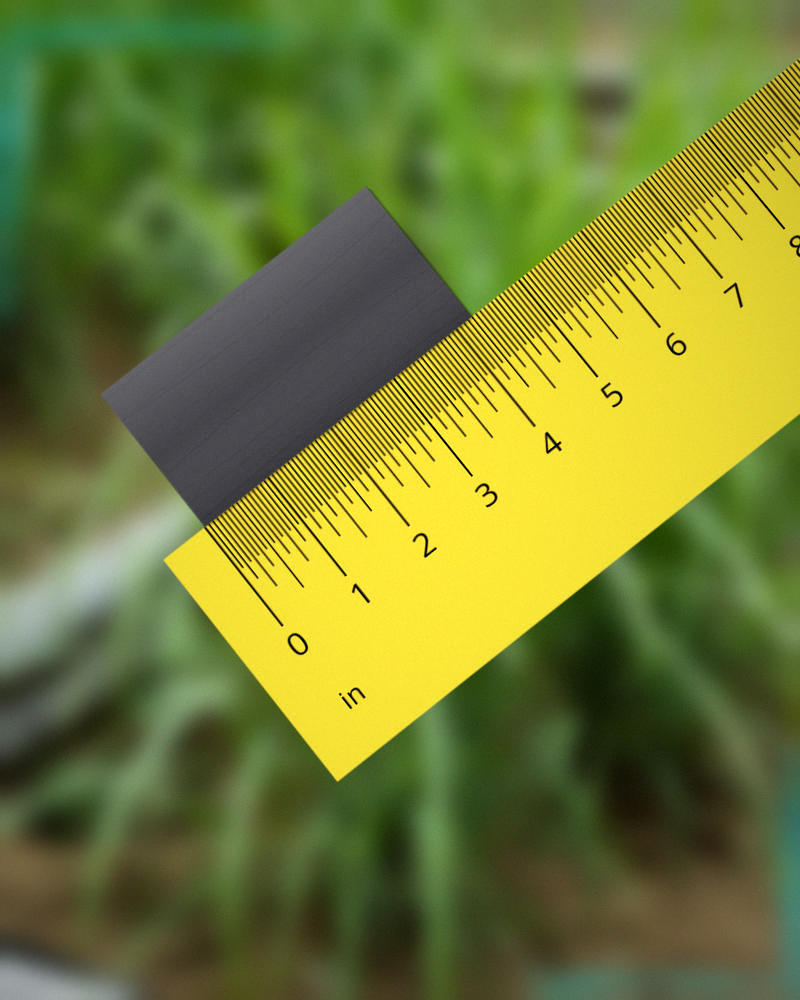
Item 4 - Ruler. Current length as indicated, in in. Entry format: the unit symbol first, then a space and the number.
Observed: in 4.25
